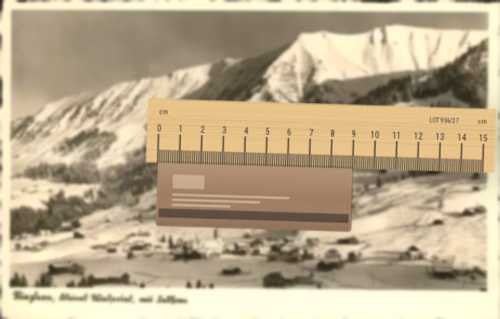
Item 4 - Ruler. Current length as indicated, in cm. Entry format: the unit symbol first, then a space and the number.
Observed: cm 9
